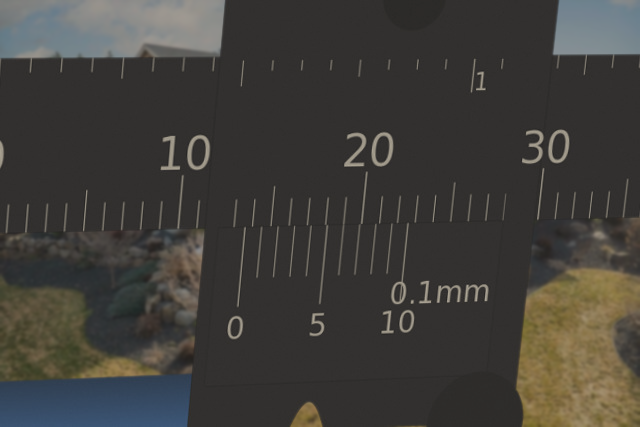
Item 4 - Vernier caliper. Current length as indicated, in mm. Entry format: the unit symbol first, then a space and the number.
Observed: mm 13.6
